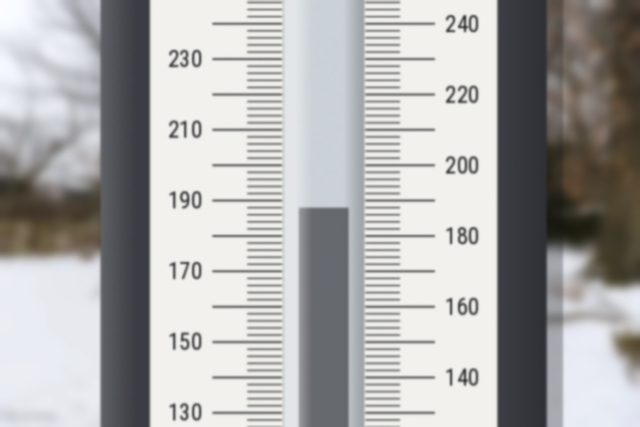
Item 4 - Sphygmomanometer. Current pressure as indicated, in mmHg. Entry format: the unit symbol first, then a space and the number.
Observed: mmHg 188
